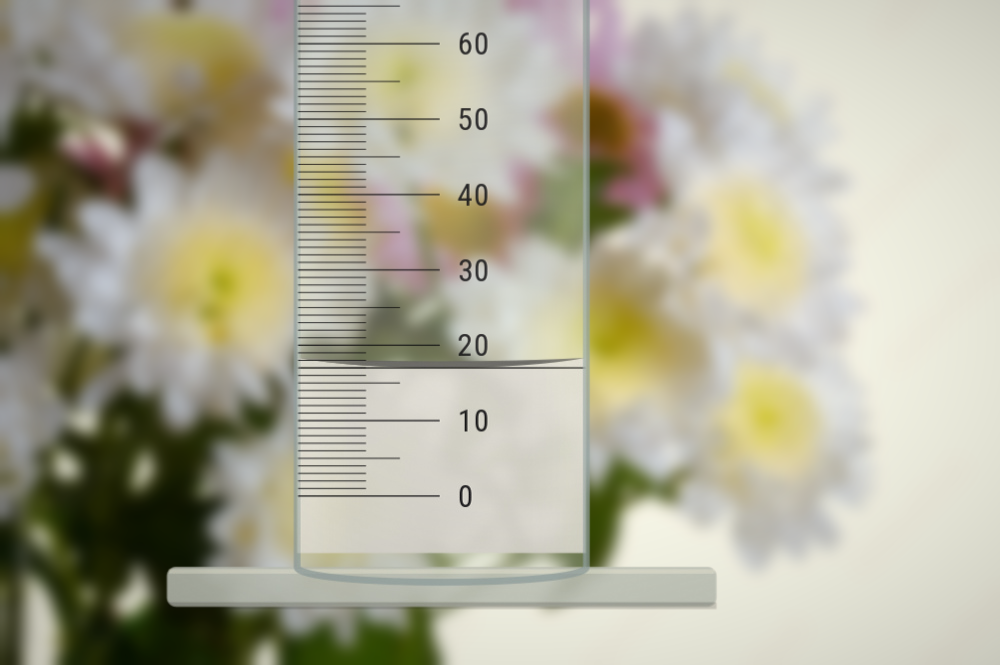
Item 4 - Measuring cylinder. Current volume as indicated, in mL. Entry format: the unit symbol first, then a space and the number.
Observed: mL 17
